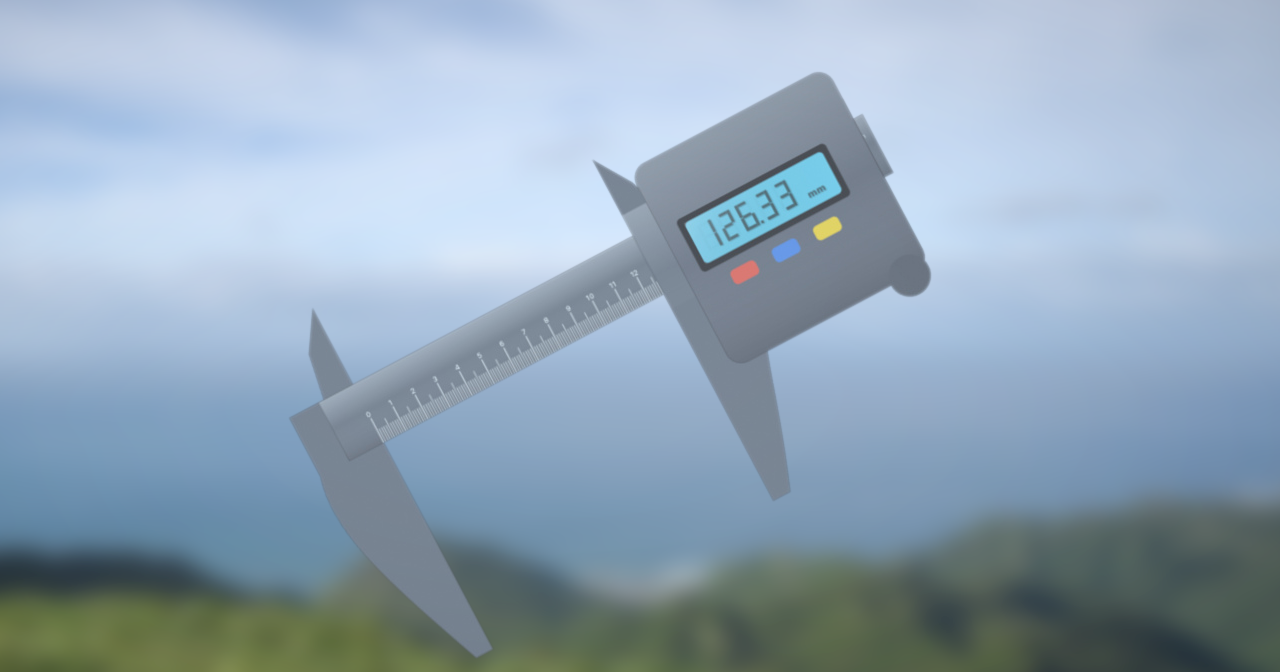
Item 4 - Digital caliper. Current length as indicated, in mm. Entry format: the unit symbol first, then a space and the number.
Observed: mm 126.33
